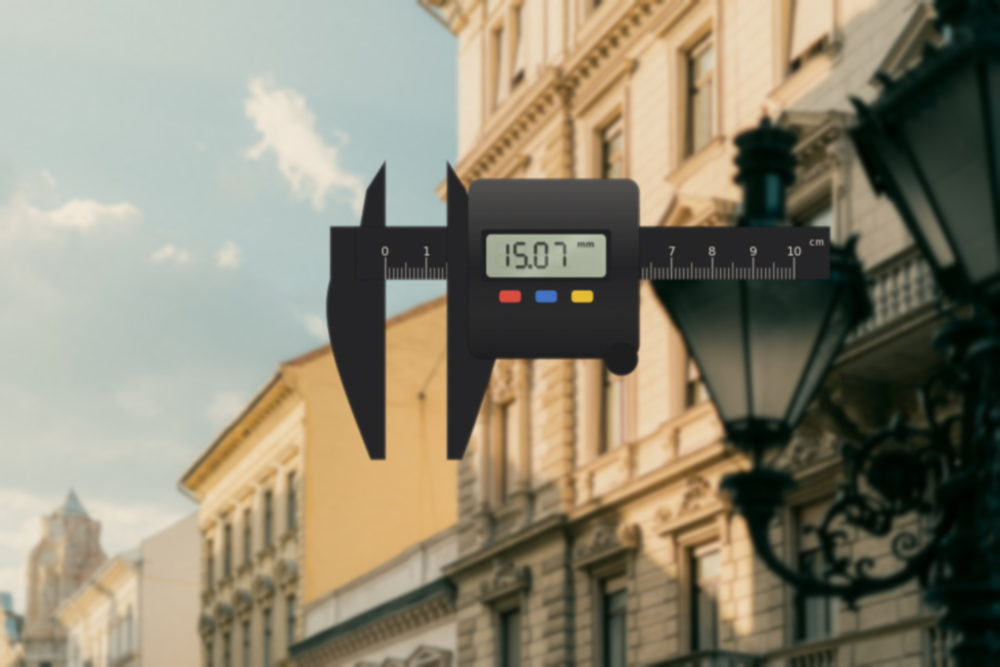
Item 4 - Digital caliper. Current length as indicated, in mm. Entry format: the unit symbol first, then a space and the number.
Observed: mm 15.07
